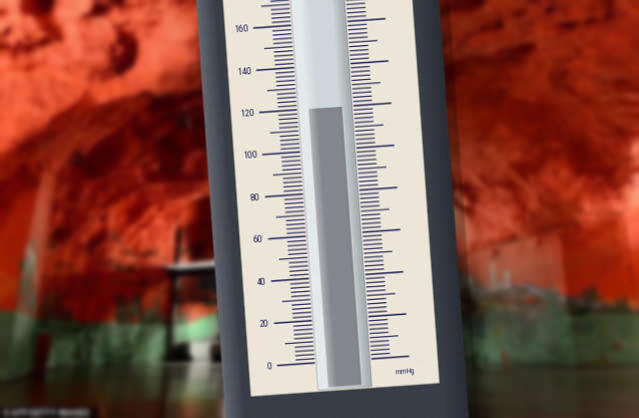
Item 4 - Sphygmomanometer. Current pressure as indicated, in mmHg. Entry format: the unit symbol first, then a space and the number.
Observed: mmHg 120
